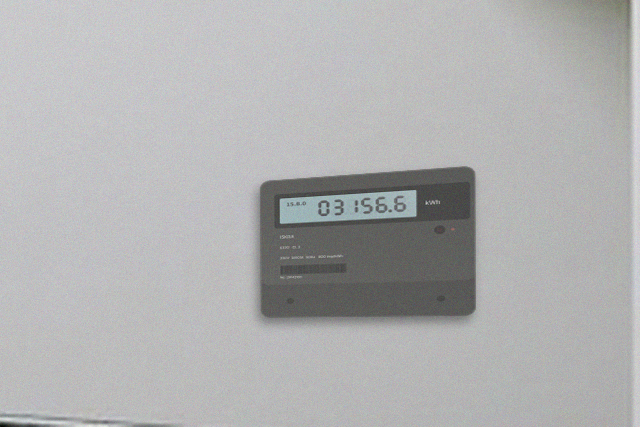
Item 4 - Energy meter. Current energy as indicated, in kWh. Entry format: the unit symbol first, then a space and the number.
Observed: kWh 3156.6
